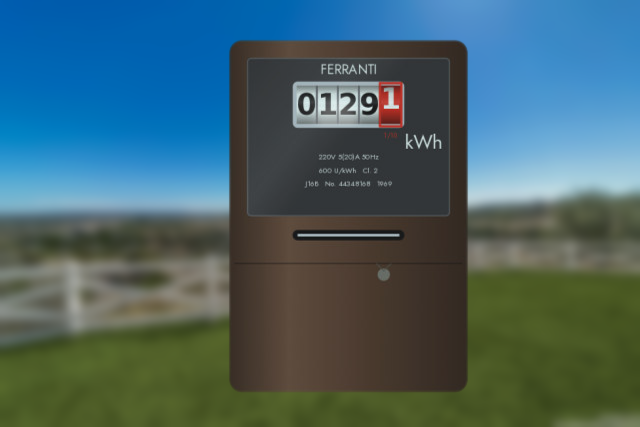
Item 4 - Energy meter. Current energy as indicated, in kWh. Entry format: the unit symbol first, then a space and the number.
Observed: kWh 129.1
